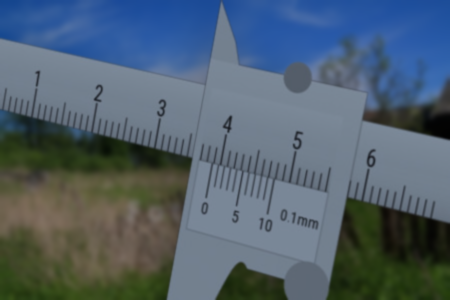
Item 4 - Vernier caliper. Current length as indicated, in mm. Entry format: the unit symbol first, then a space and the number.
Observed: mm 38.8
